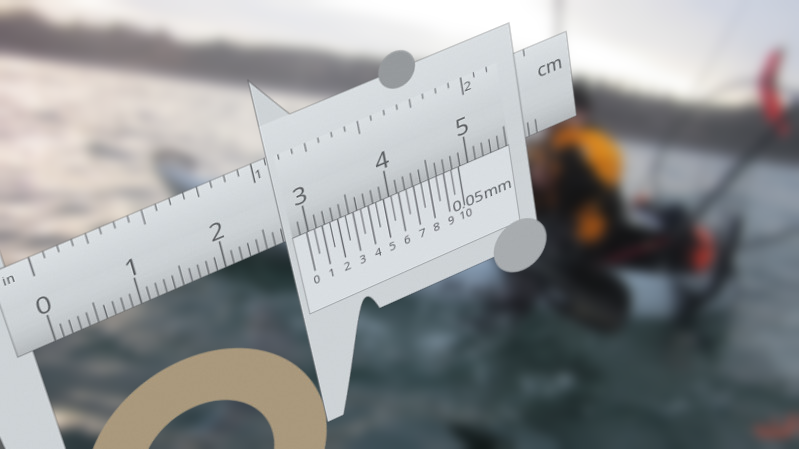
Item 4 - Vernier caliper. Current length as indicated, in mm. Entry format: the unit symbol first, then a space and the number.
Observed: mm 29.8
